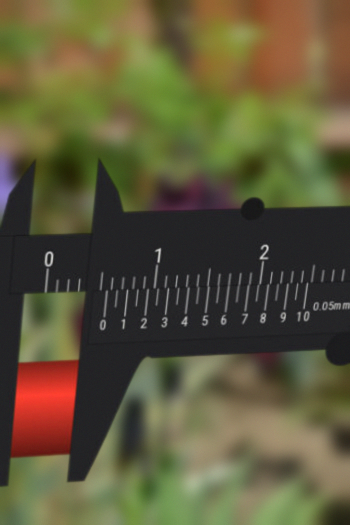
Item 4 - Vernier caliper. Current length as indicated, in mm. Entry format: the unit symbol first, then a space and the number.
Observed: mm 5.6
